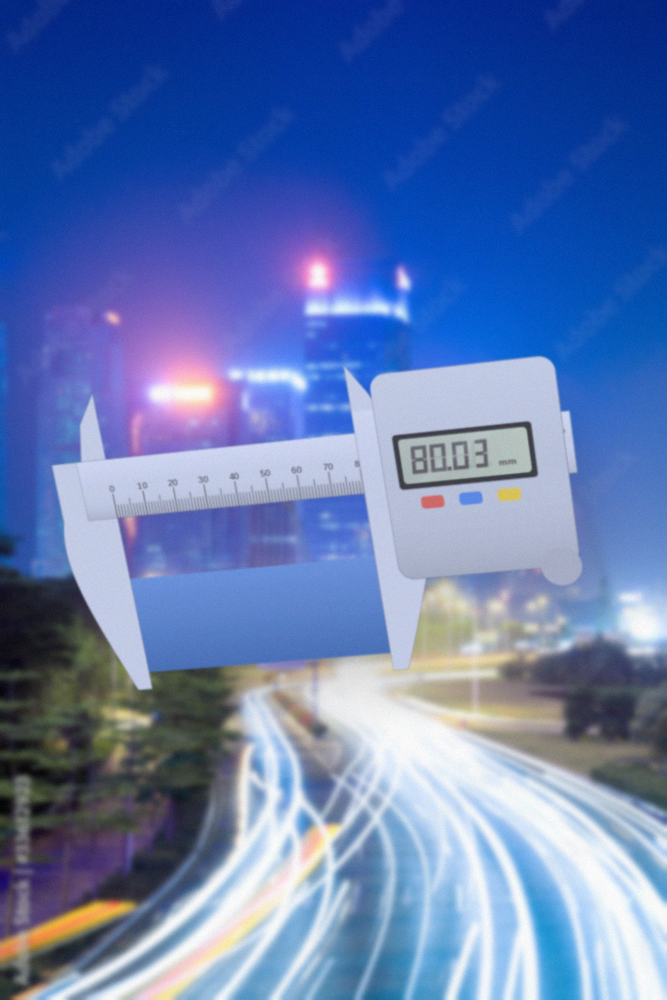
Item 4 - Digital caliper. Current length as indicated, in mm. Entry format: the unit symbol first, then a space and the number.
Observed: mm 80.03
